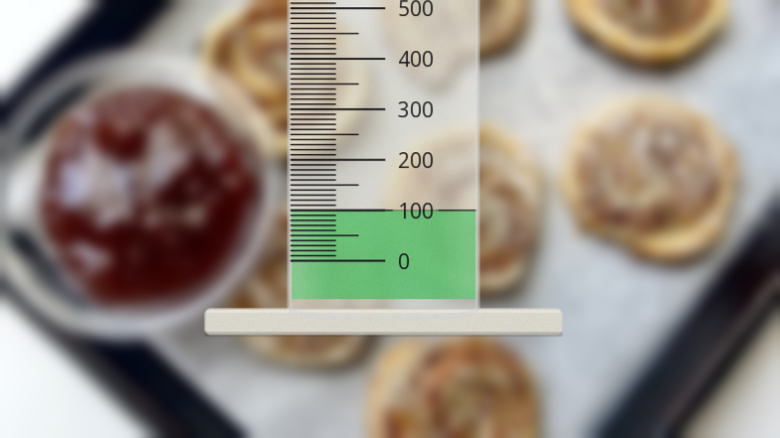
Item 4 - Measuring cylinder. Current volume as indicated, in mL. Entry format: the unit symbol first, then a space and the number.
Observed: mL 100
